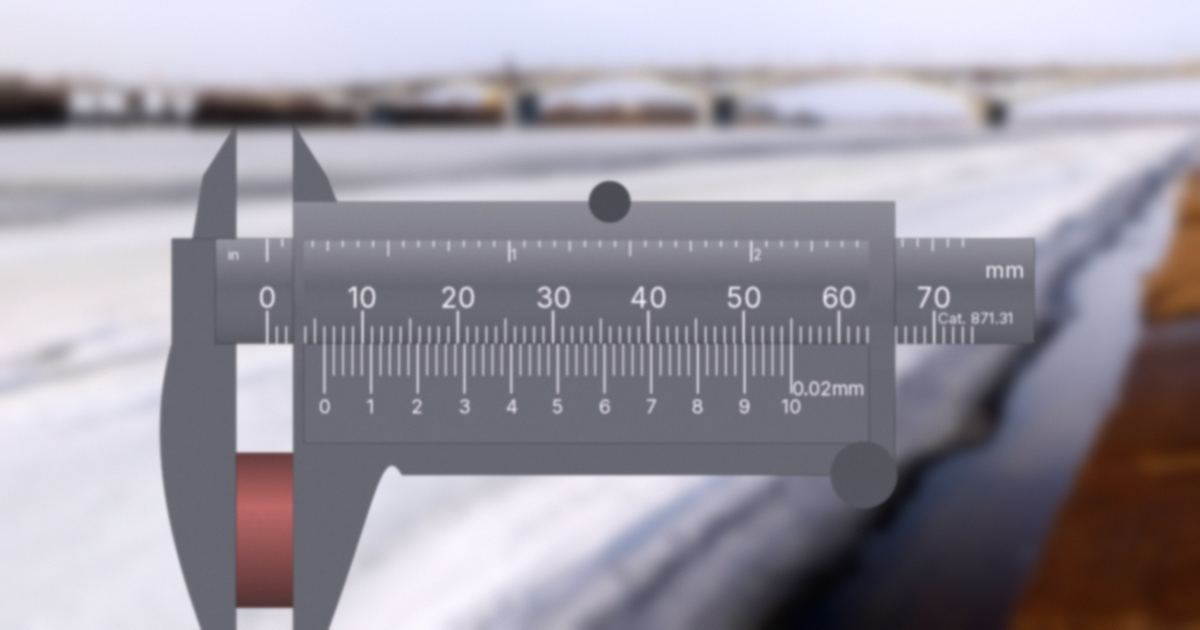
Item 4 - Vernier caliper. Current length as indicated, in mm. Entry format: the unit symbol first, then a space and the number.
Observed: mm 6.0
